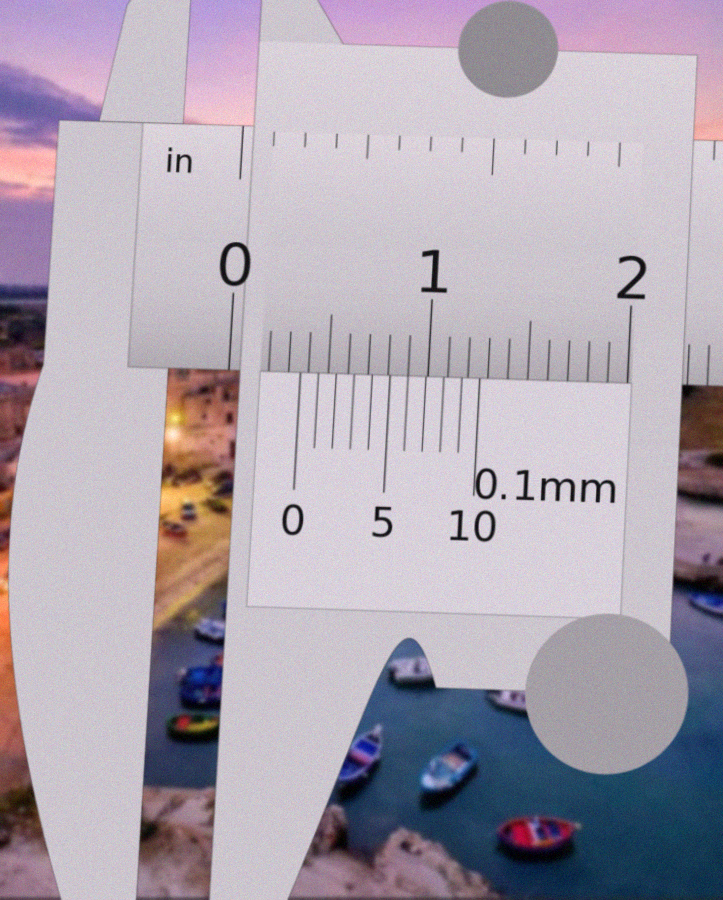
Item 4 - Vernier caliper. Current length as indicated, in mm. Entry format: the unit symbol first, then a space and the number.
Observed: mm 3.6
